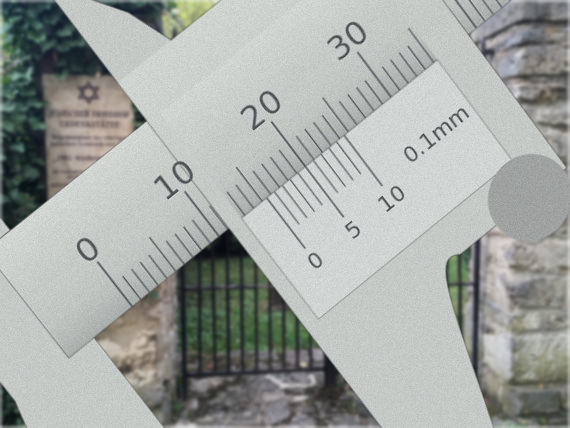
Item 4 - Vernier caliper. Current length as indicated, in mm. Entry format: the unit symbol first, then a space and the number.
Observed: mm 15.5
